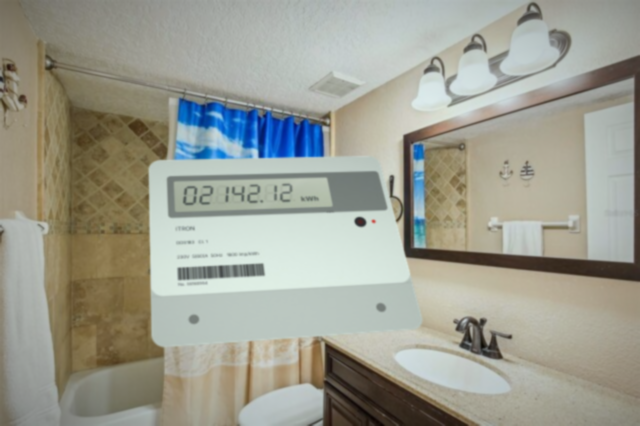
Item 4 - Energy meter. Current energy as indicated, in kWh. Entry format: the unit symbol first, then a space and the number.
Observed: kWh 2142.12
